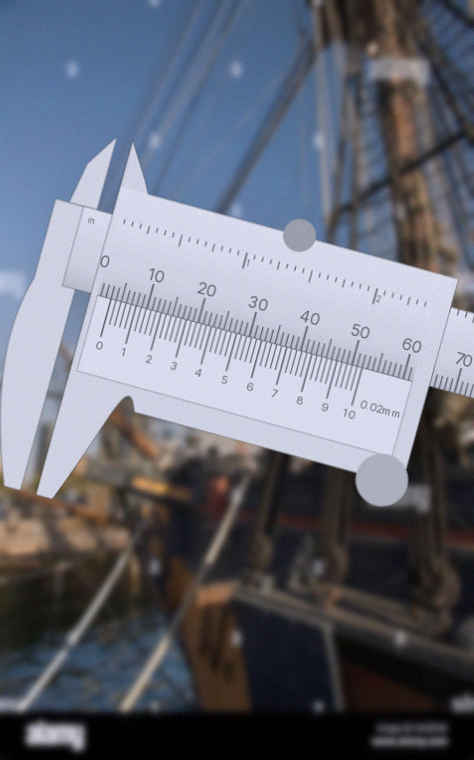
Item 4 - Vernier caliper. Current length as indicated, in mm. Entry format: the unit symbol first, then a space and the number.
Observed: mm 3.0
